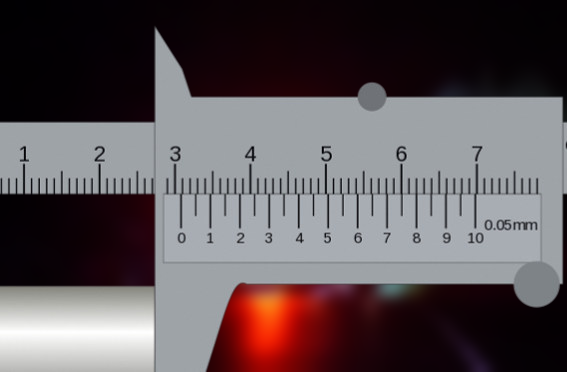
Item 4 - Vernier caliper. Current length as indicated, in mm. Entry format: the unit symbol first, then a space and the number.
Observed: mm 30.8
